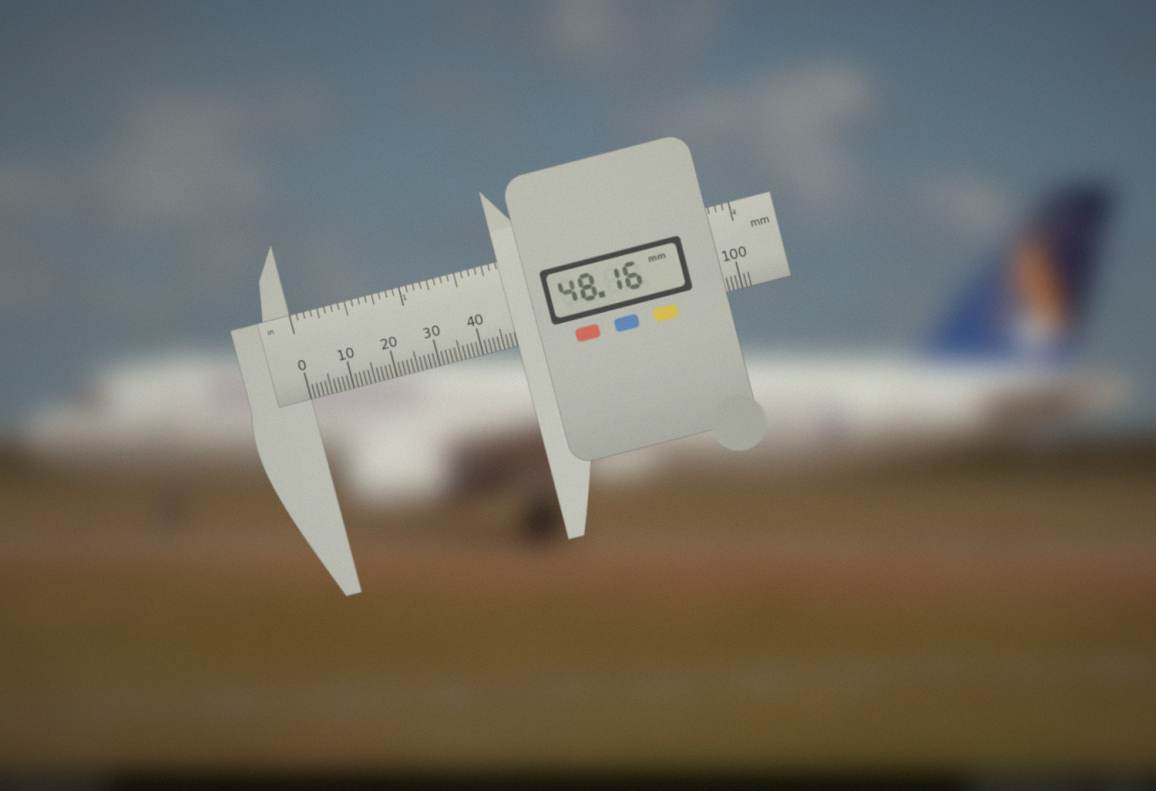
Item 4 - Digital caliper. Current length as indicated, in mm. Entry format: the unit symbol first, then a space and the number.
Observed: mm 48.16
